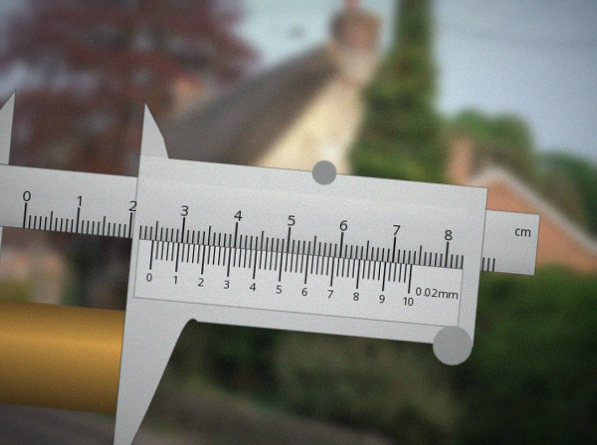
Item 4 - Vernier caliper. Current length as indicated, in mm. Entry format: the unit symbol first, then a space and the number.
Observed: mm 24.5
